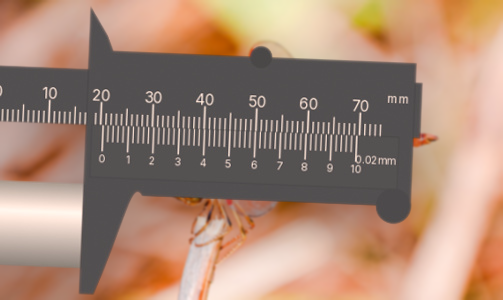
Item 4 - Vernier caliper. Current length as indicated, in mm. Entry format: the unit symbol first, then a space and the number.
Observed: mm 20.5
